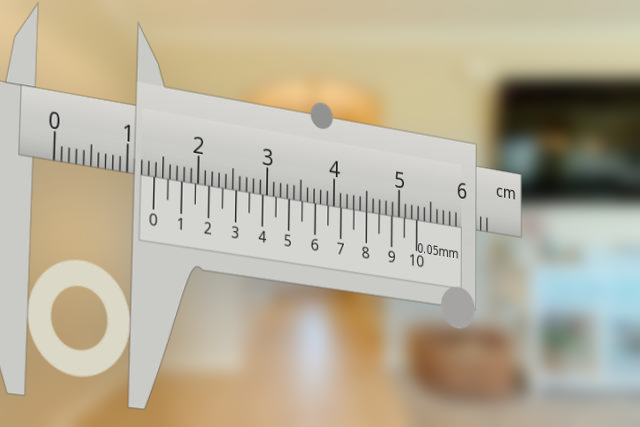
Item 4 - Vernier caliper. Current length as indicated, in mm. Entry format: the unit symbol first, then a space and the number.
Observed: mm 13.8
